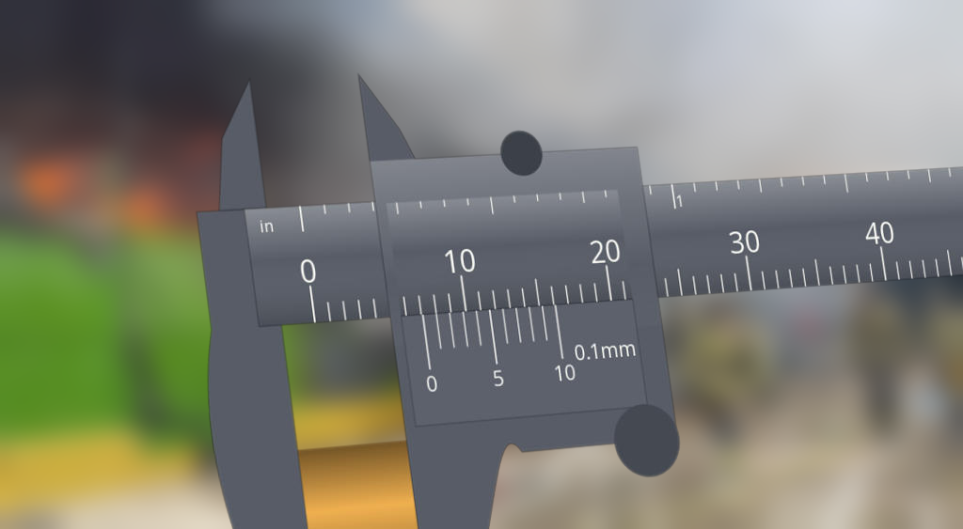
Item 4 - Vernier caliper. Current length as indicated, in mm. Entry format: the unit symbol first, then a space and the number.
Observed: mm 7.1
